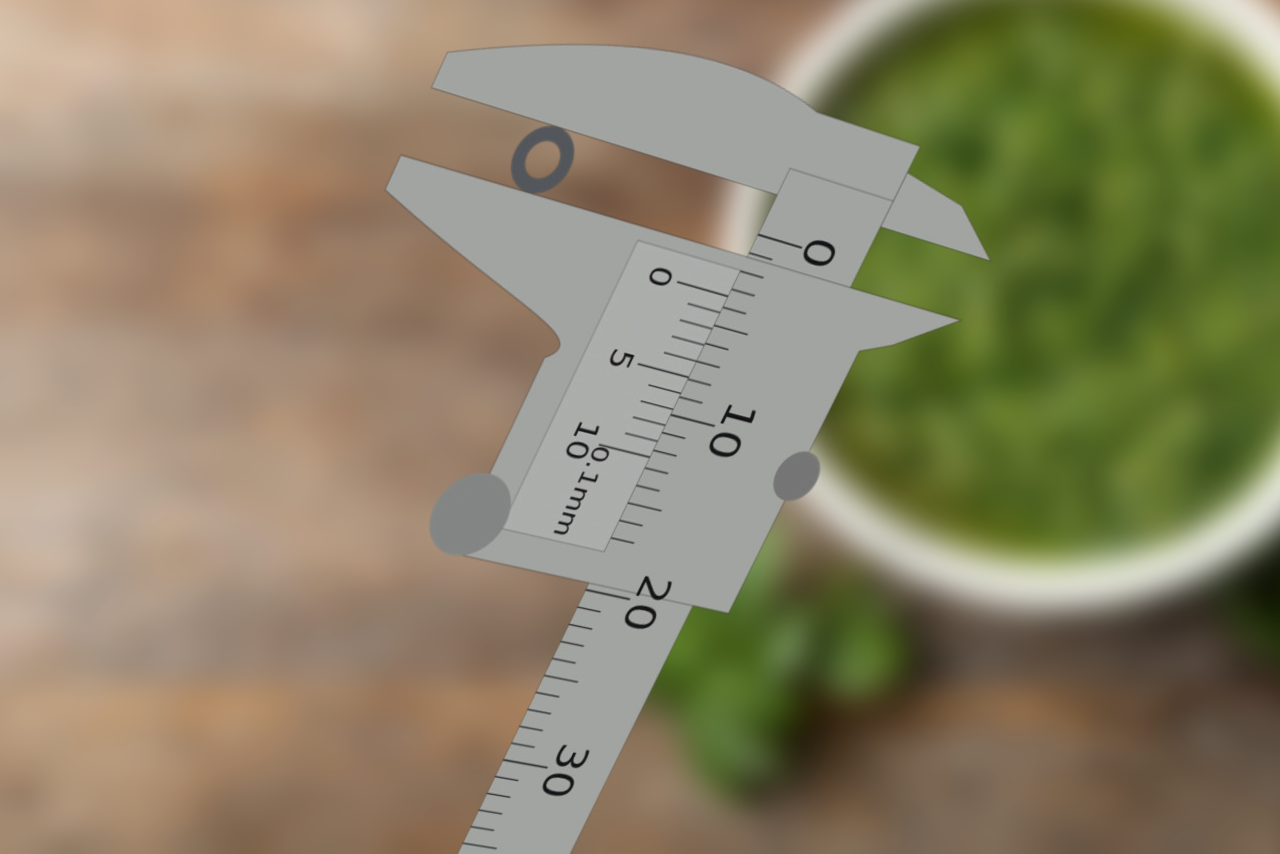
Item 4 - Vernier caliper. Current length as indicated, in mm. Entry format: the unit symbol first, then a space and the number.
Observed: mm 3.4
